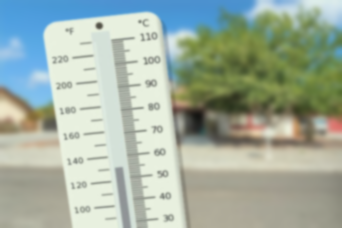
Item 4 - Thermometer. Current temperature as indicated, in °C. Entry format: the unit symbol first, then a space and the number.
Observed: °C 55
